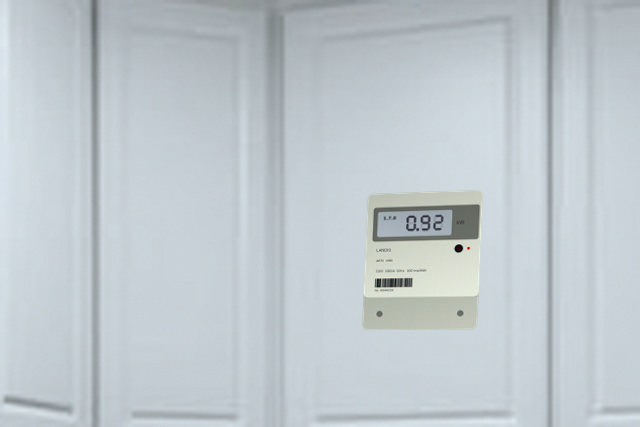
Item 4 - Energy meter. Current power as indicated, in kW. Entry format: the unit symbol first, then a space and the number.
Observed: kW 0.92
